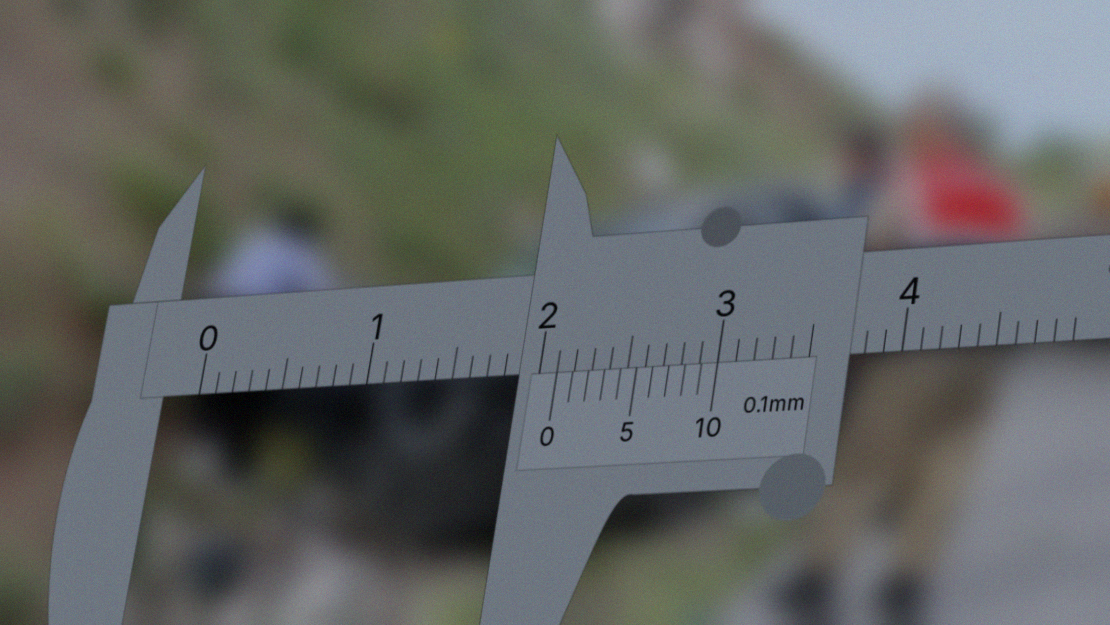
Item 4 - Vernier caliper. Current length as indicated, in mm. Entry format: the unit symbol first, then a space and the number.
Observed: mm 21.0
